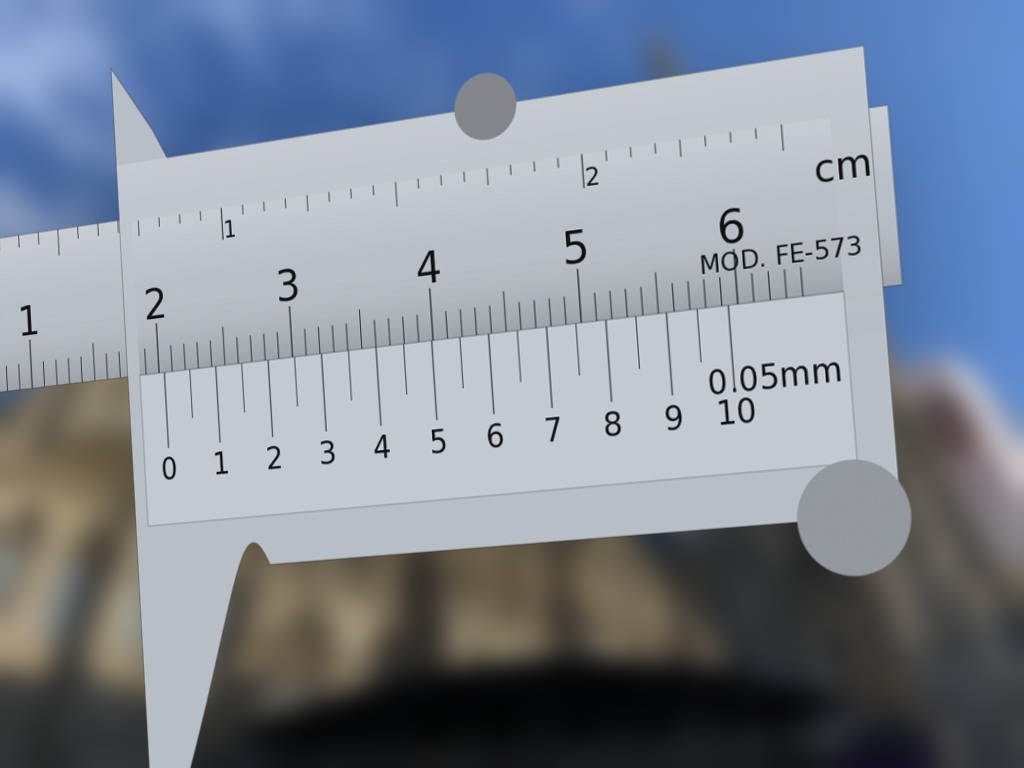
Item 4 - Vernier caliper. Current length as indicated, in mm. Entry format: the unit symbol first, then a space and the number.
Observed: mm 20.4
